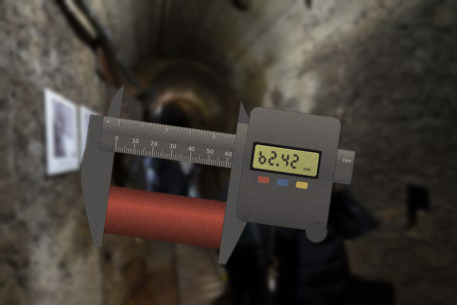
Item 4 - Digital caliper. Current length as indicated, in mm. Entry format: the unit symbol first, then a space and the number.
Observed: mm 62.42
